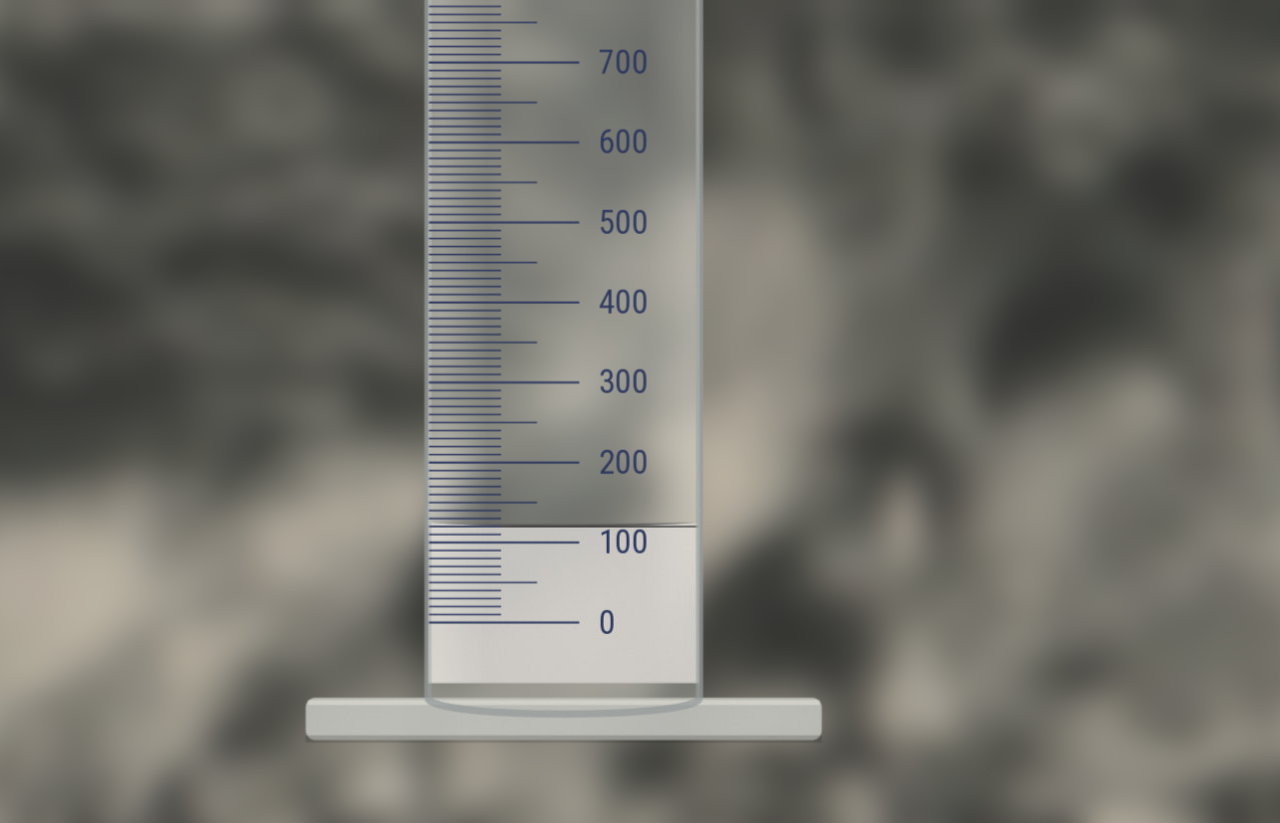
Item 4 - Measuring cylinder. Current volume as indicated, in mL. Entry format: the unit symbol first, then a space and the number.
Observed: mL 120
